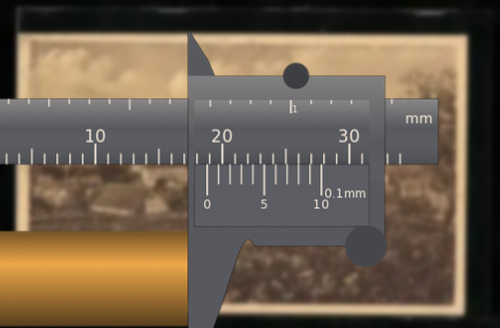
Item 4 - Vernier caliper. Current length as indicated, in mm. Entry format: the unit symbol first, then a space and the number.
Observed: mm 18.8
